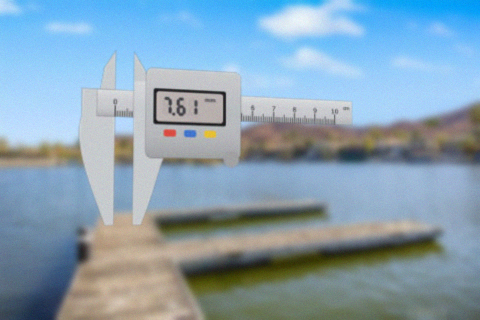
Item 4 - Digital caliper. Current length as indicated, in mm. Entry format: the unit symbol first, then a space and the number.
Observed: mm 7.61
